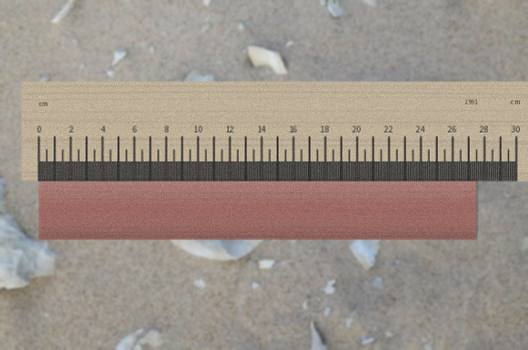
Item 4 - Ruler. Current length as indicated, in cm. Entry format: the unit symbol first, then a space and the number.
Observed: cm 27.5
